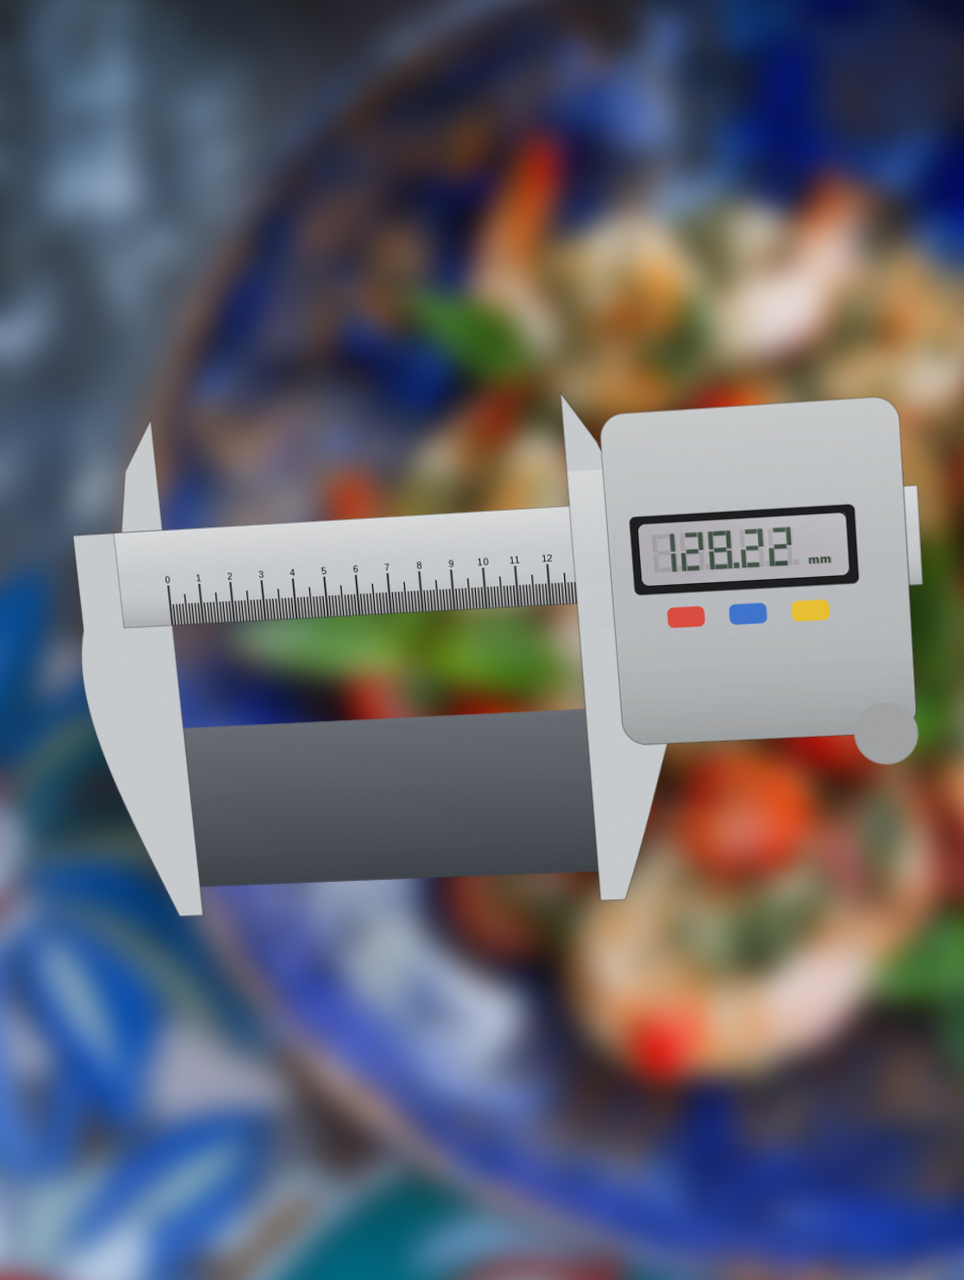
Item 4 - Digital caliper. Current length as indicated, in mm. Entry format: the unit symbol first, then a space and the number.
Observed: mm 128.22
